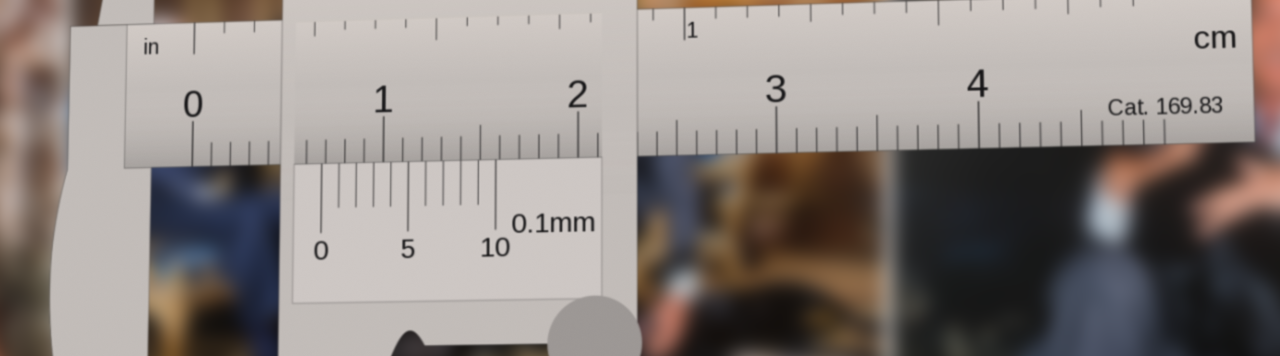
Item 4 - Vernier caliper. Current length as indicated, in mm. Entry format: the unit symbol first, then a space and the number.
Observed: mm 6.8
